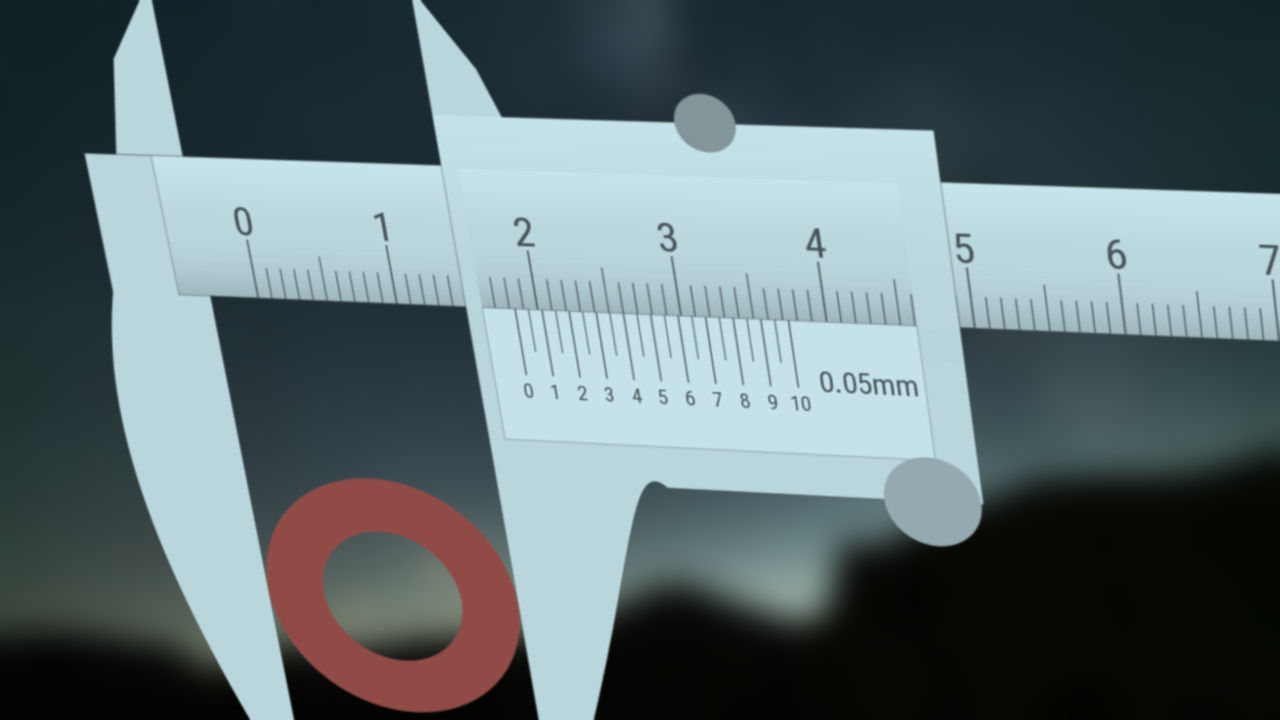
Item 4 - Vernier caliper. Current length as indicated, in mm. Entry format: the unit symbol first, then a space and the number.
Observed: mm 18.4
